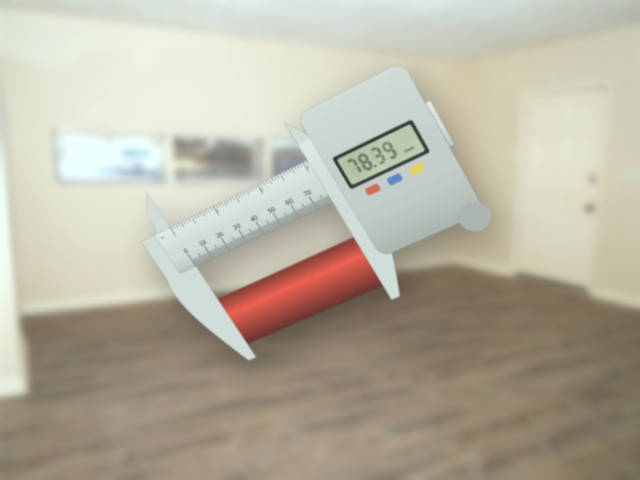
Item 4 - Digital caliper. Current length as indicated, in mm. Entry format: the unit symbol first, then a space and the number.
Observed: mm 78.39
